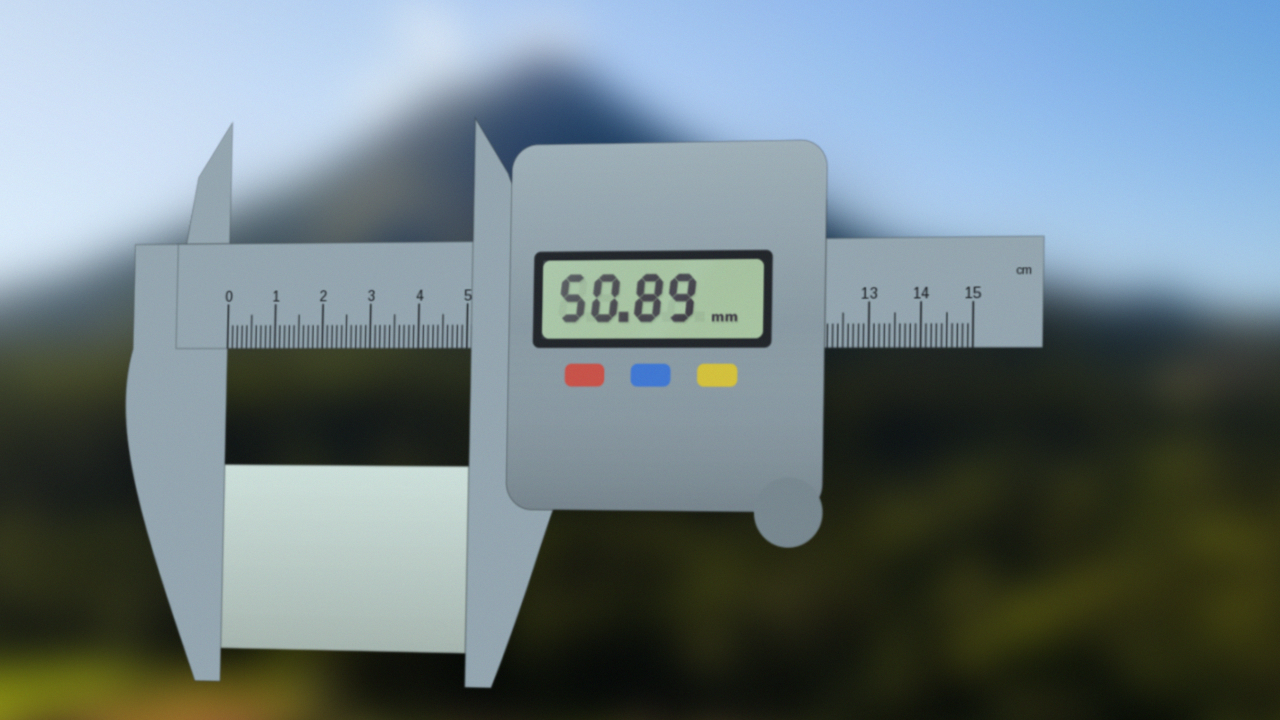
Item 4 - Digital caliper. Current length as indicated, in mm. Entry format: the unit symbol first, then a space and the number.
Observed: mm 50.89
